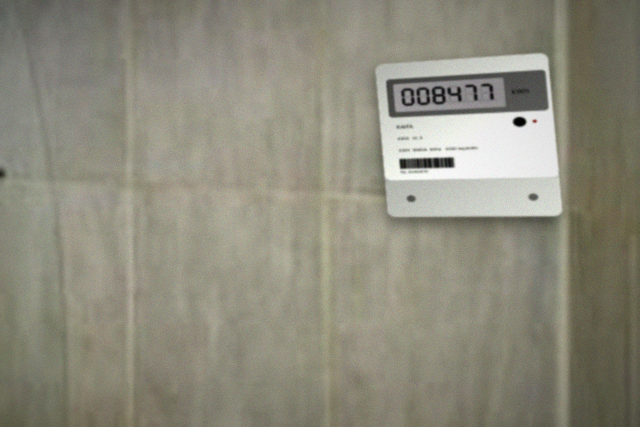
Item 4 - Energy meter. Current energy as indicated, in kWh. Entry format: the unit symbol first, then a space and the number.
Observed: kWh 8477
